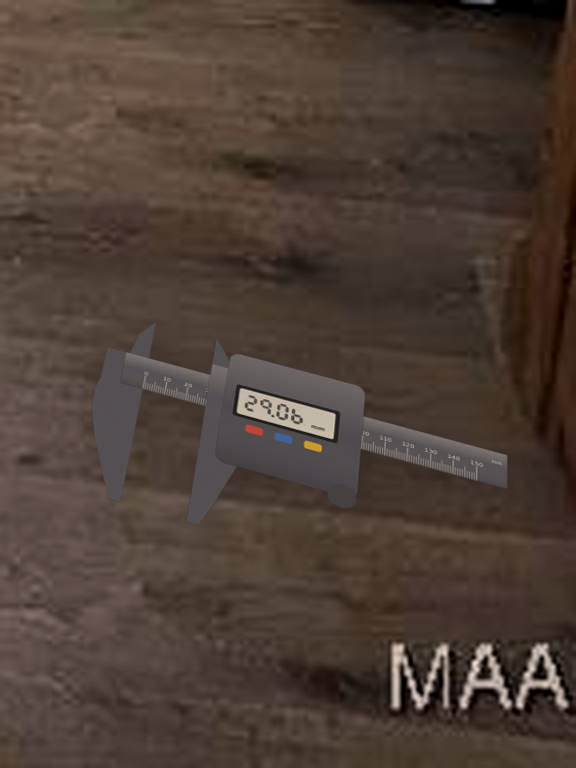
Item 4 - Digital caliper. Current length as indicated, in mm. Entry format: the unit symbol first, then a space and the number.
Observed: mm 29.06
